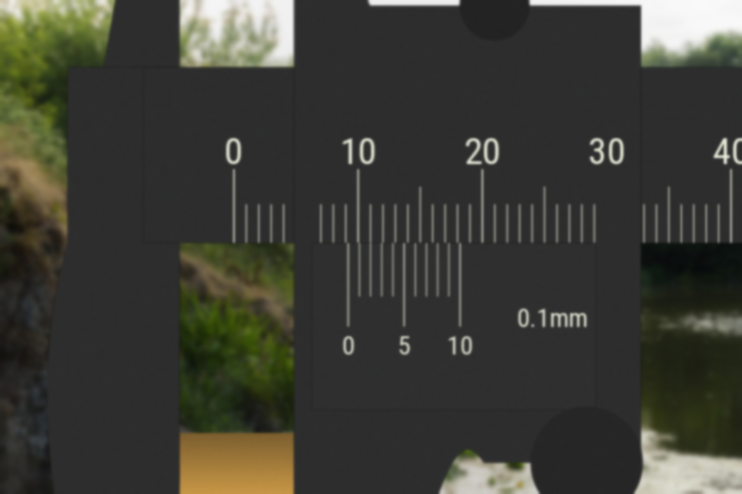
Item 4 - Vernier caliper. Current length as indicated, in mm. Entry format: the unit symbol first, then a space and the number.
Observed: mm 9.2
